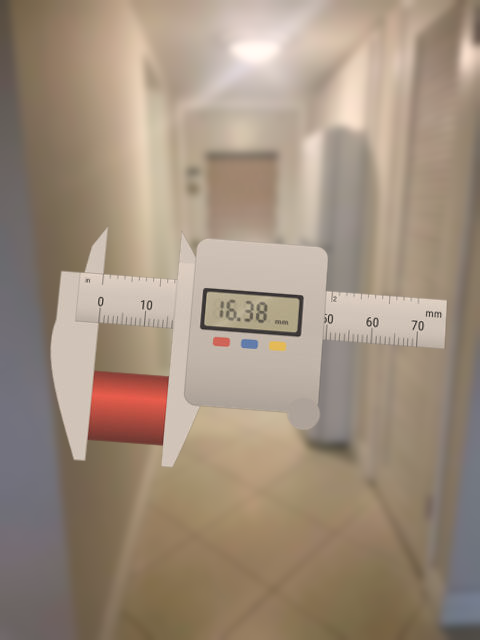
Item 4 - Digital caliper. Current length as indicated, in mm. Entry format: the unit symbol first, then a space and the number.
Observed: mm 16.38
